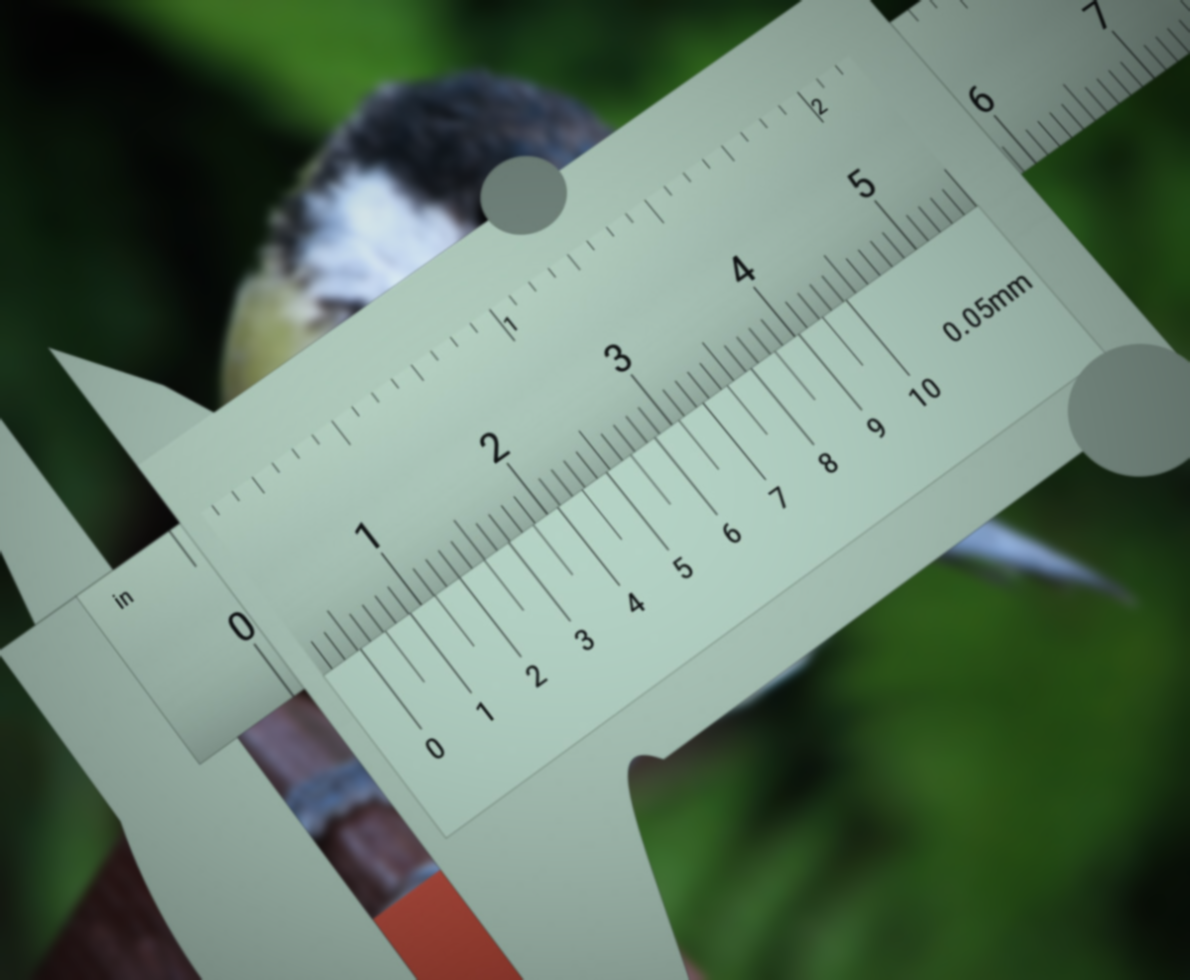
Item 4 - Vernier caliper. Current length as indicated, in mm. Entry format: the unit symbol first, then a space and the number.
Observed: mm 5.2
